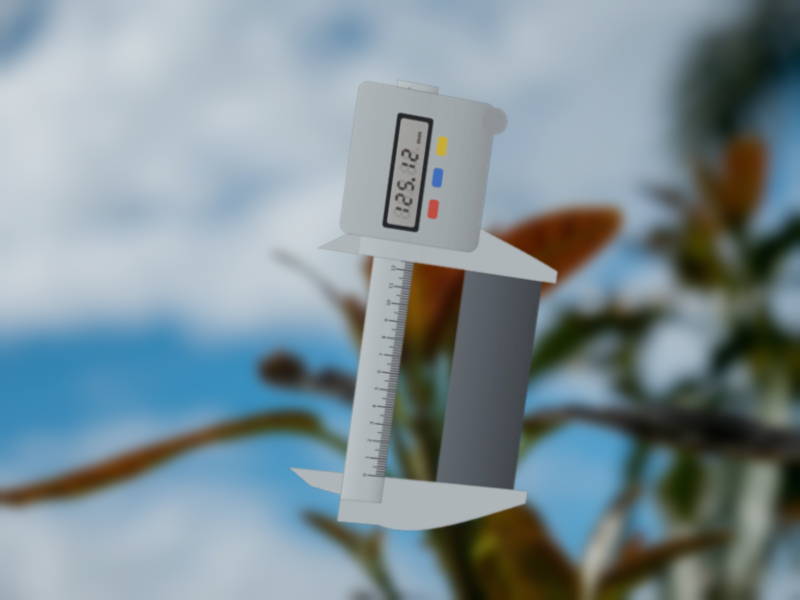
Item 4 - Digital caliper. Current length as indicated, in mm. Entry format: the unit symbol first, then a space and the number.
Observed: mm 125.12
